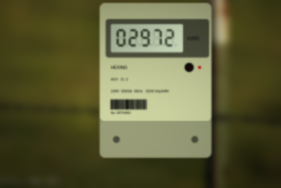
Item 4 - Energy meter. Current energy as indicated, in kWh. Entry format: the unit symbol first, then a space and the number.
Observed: kWh 2972
